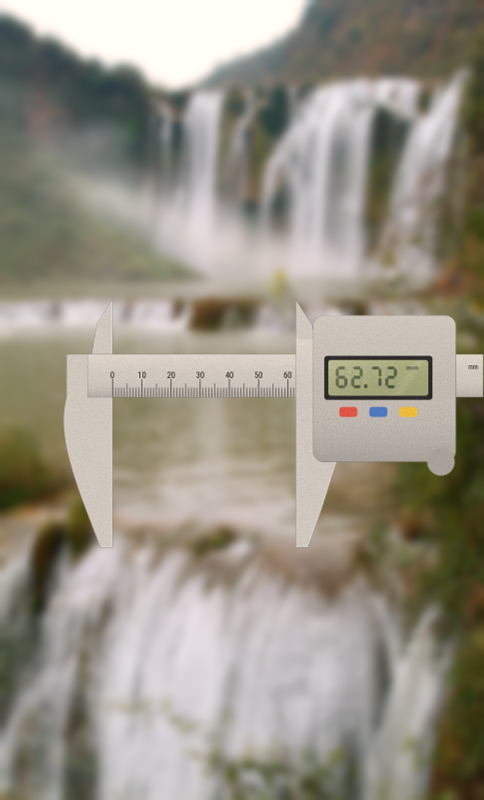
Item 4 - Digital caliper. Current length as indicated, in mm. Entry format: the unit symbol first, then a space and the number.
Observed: mm 62.72
